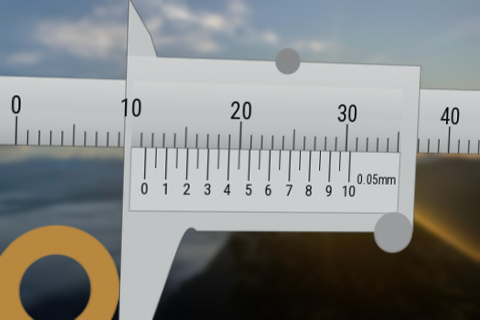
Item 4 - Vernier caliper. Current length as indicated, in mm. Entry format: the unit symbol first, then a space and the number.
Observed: mm 11.4
